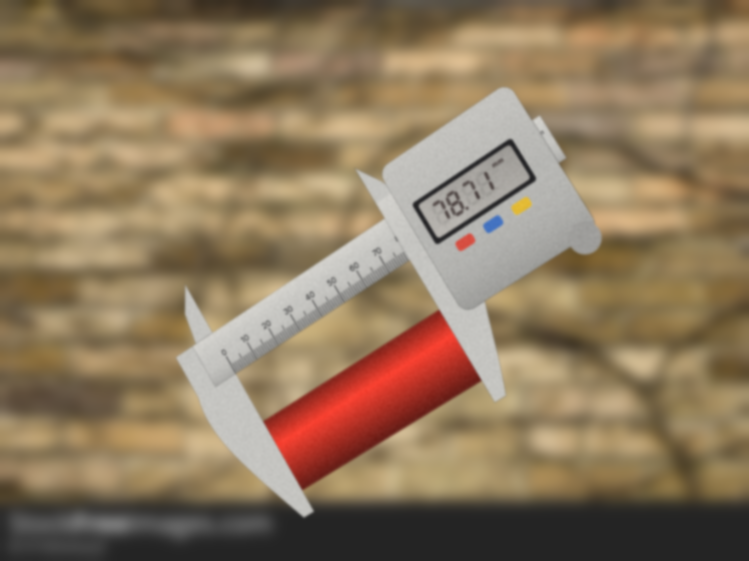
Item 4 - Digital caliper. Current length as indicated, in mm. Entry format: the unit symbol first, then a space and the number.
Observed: mm 78.71
